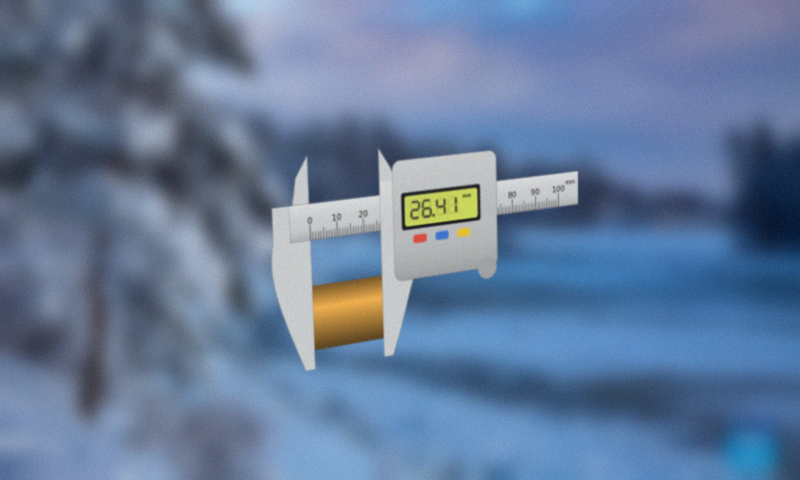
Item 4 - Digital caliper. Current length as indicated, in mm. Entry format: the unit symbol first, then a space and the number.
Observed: mm 26.41
